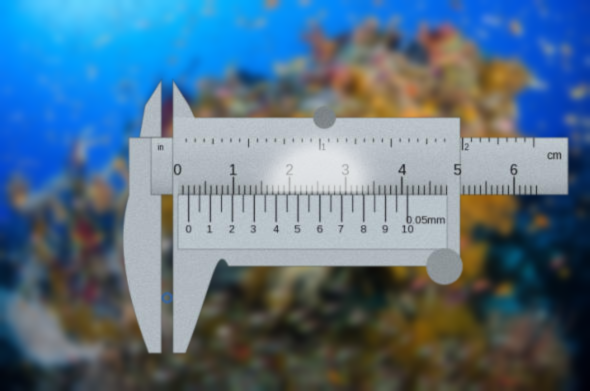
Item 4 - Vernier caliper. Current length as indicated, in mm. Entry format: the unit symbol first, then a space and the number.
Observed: mm 2.0
